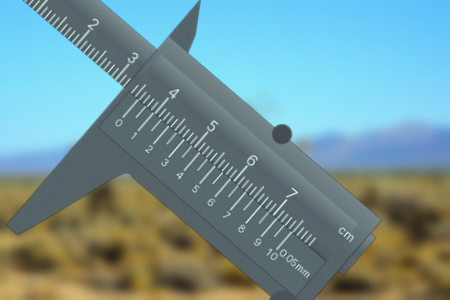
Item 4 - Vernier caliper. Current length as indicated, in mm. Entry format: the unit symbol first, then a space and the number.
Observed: mm 35.8
